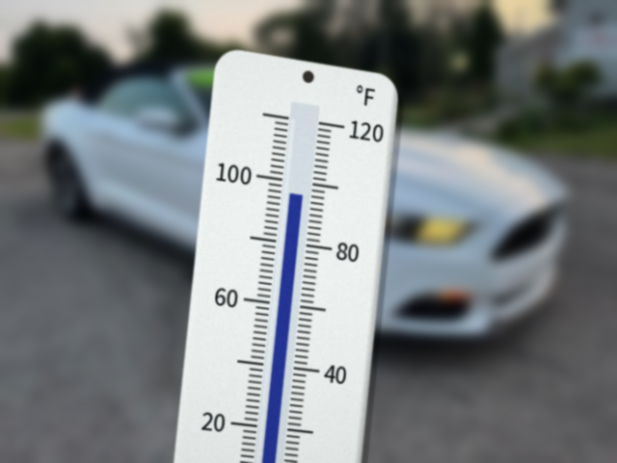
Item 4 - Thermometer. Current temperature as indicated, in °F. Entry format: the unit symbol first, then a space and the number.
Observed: °F 96
